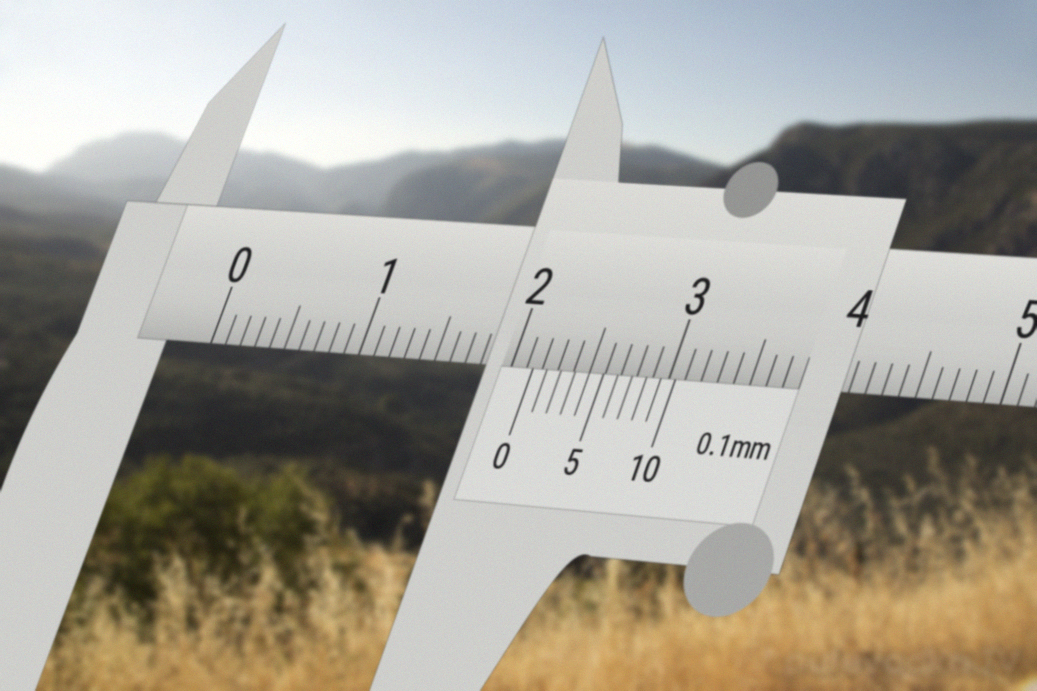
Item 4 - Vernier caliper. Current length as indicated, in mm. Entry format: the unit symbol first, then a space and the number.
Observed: mm 21.4
